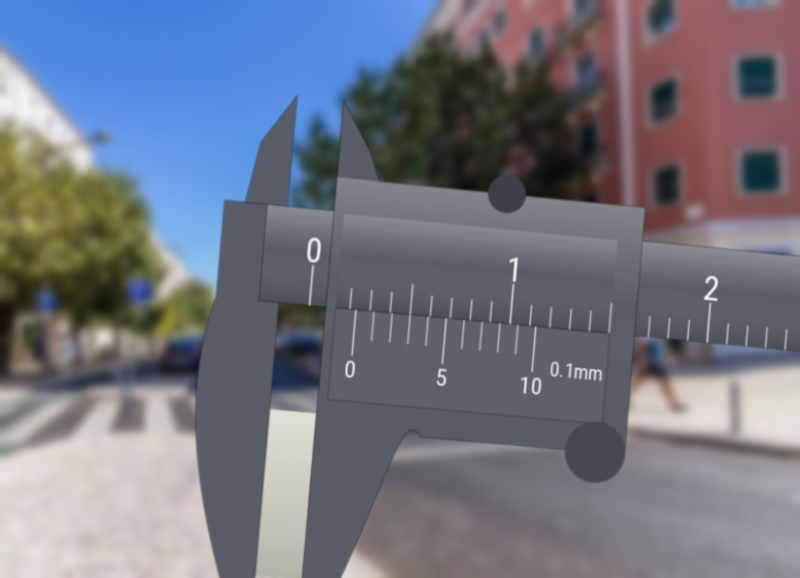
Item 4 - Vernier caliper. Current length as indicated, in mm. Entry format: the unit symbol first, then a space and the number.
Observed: mm 2.3
